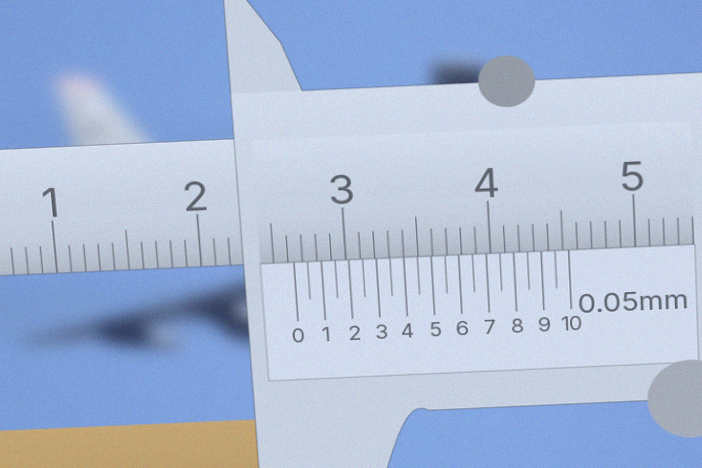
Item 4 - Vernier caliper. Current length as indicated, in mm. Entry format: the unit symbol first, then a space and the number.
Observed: mm 26.4
